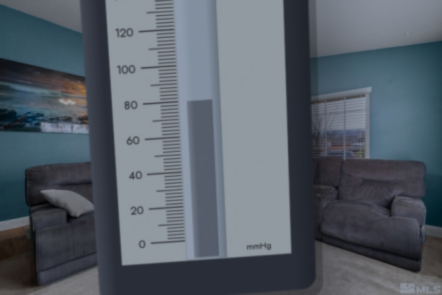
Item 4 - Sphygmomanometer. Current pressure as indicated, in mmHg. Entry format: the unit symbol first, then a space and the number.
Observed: mmHg 80
